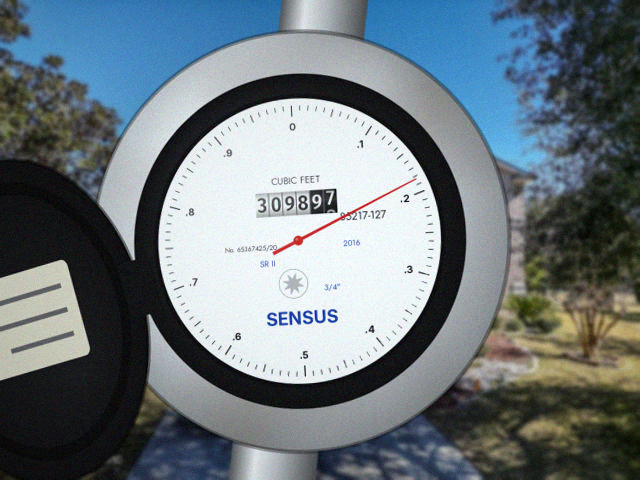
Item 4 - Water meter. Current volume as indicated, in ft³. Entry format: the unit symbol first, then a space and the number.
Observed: ft³ 309897.18
